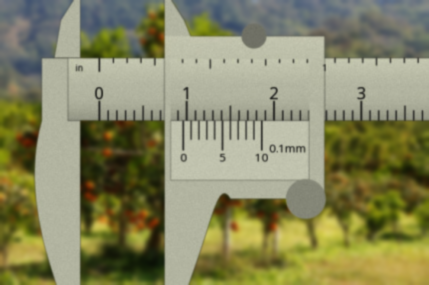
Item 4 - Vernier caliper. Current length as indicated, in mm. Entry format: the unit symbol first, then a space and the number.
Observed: mm 9.6
